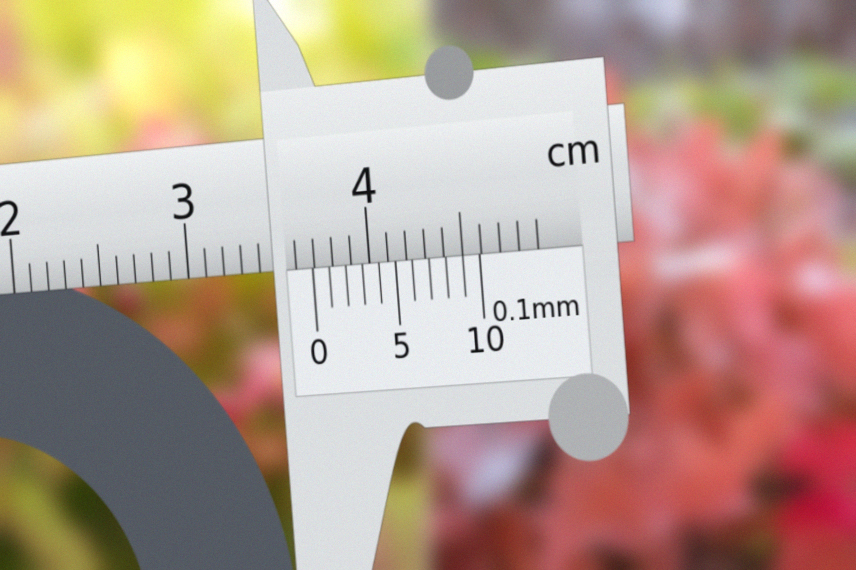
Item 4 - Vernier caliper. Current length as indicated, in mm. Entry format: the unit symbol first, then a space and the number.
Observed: mm 36.9
